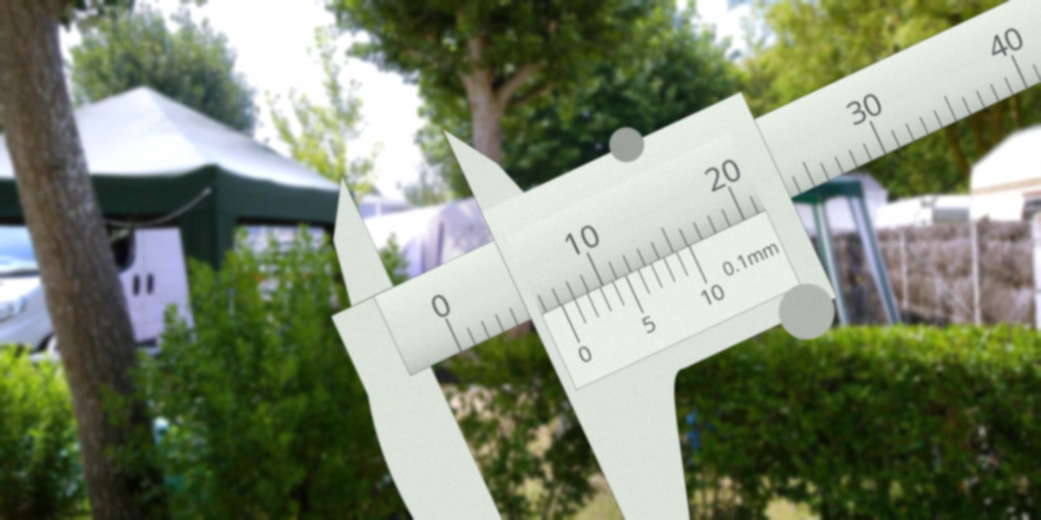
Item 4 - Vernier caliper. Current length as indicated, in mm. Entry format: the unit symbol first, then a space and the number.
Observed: mm 7.1
